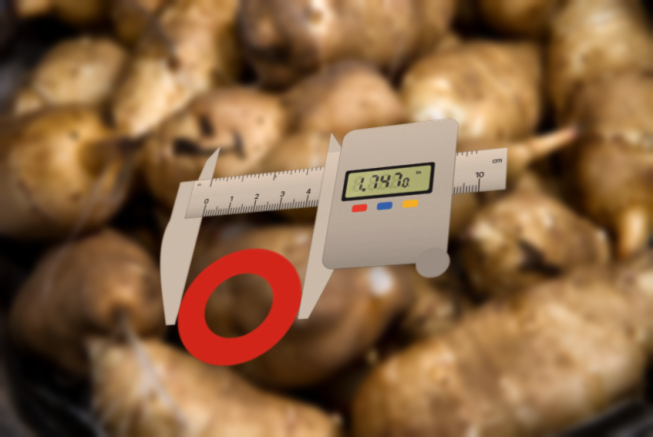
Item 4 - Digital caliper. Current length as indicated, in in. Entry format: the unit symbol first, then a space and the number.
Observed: in 1.7470
